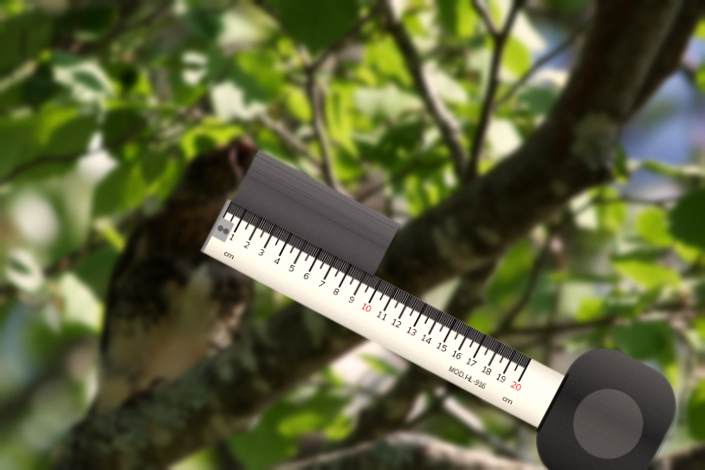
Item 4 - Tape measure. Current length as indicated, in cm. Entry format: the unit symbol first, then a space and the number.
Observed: cm 9.5
